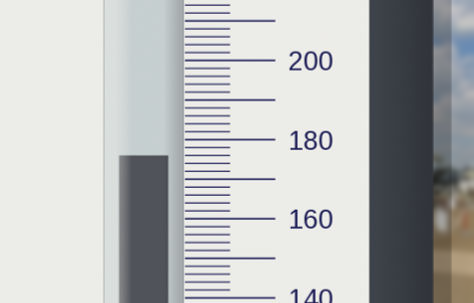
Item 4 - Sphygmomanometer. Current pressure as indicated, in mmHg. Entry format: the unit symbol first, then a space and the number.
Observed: mmHg 176
